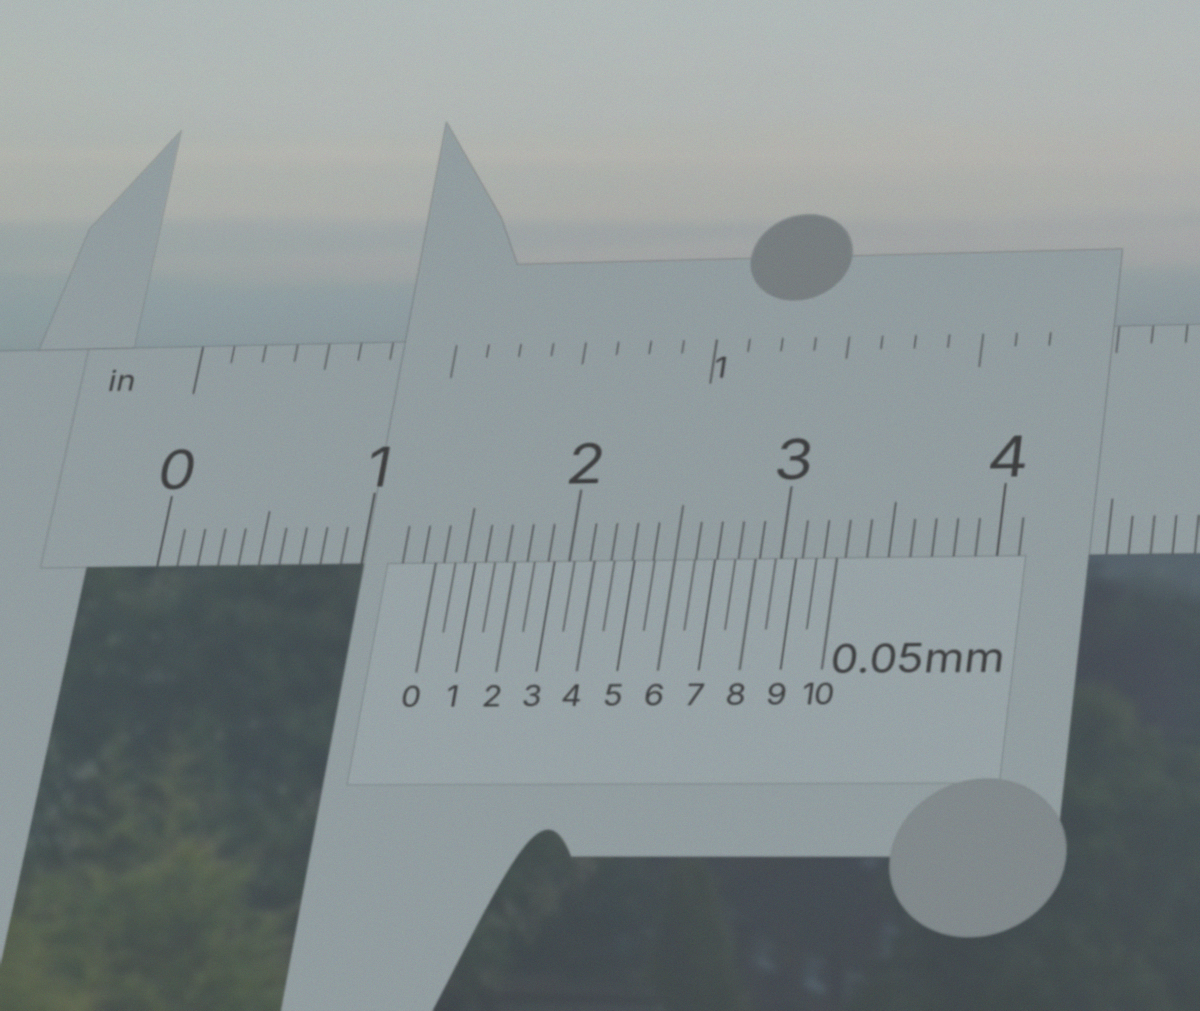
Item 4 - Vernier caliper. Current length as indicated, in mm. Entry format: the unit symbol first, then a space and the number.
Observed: mm 13.6
